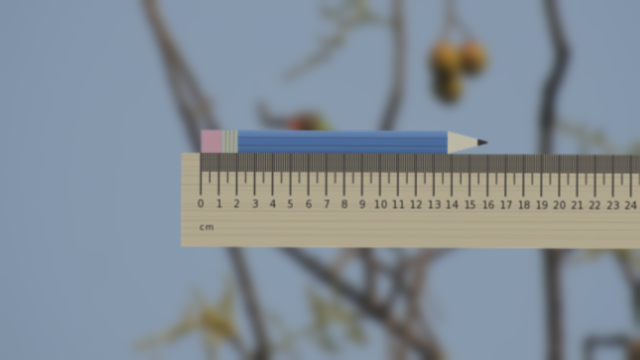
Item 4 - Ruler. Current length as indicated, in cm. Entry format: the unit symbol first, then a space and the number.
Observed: cm 16
